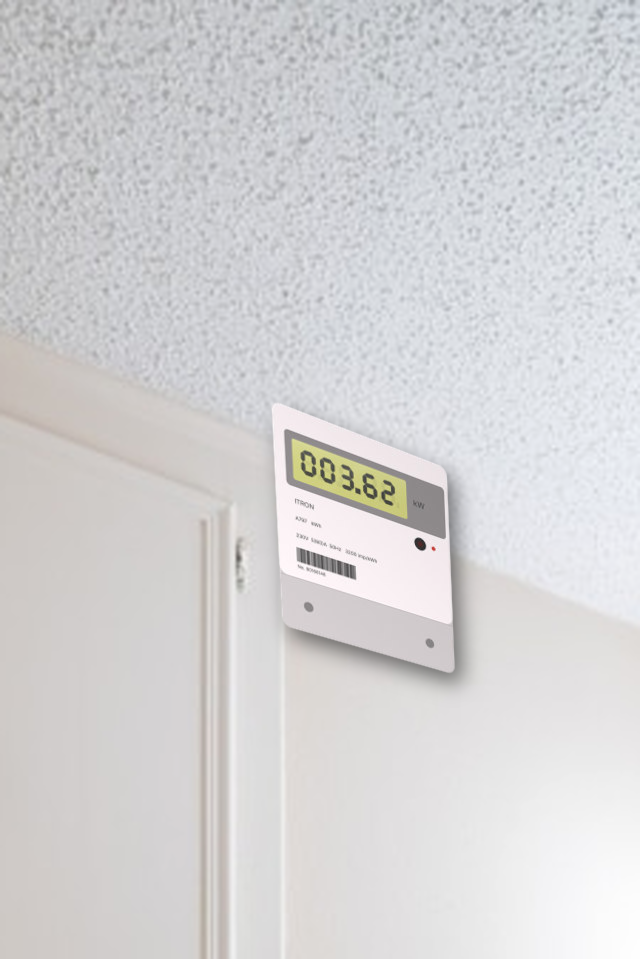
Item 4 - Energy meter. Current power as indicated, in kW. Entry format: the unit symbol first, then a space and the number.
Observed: kW 3.62
